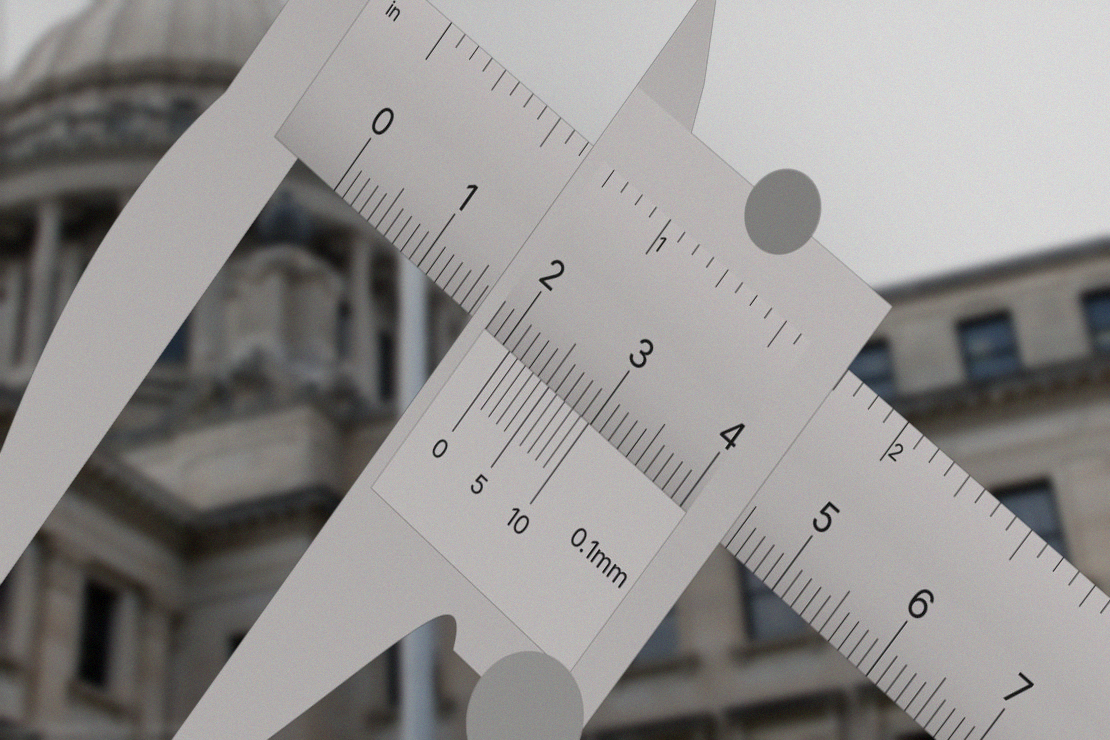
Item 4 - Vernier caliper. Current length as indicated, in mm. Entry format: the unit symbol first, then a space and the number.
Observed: mm 20.8
